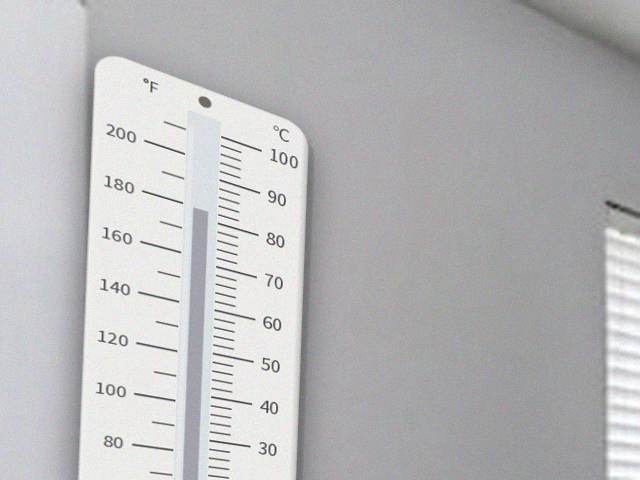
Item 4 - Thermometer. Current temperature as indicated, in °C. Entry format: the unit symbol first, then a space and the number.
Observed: °C 82
